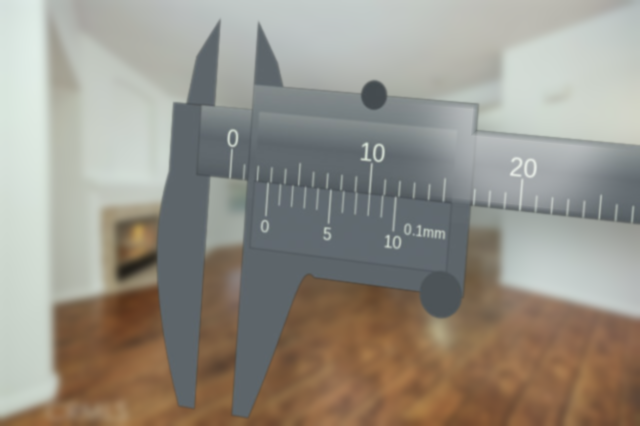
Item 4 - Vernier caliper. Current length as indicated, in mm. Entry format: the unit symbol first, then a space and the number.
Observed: mm 2.8
